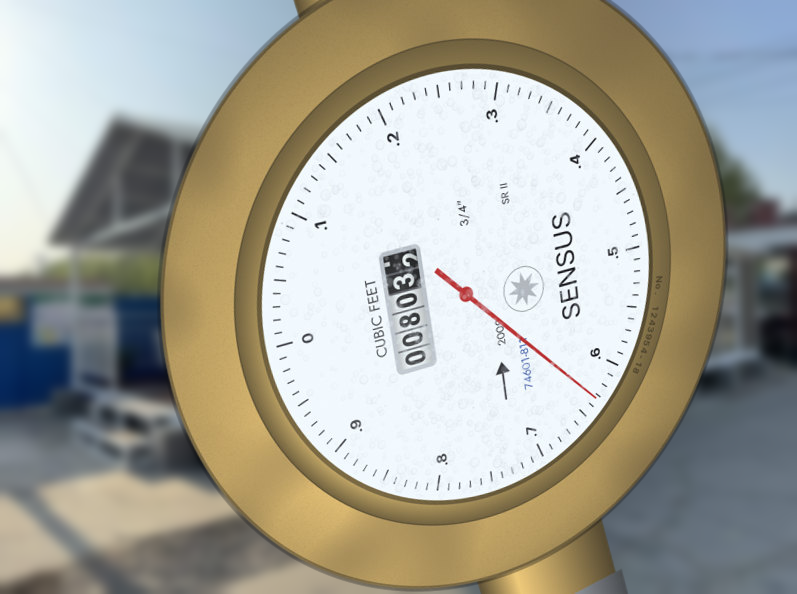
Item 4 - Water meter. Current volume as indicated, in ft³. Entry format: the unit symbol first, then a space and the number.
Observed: ft³ 8031.63
